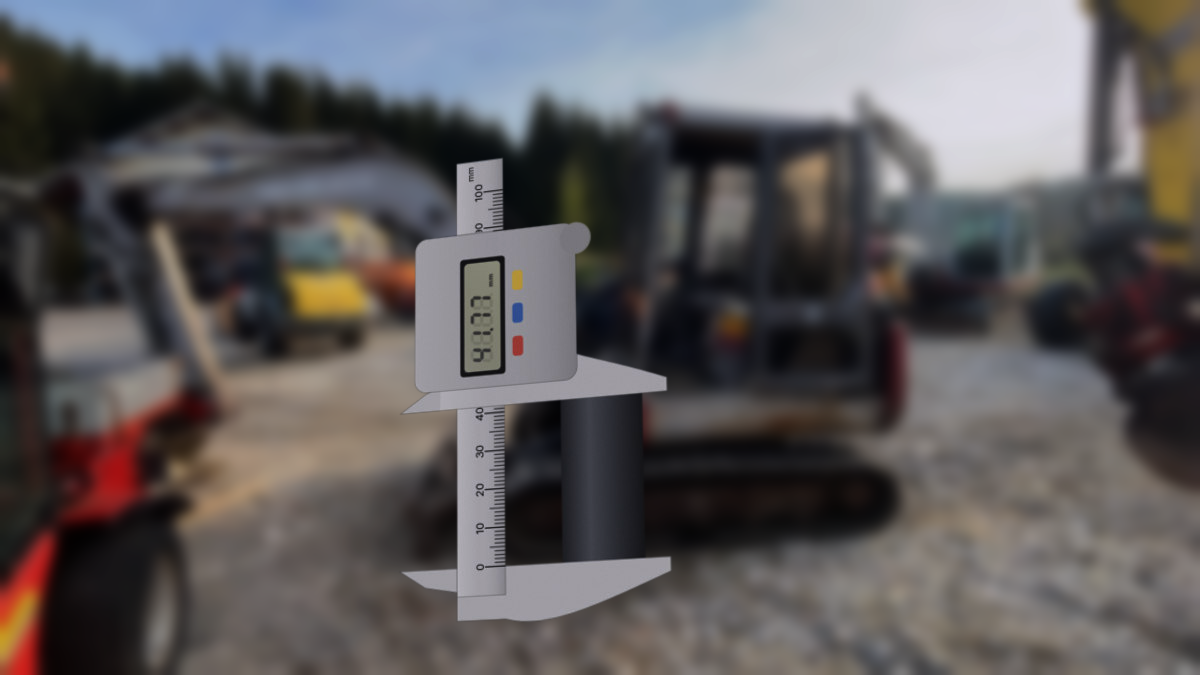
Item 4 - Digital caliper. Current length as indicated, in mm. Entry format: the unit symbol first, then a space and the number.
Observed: mm 41.77
